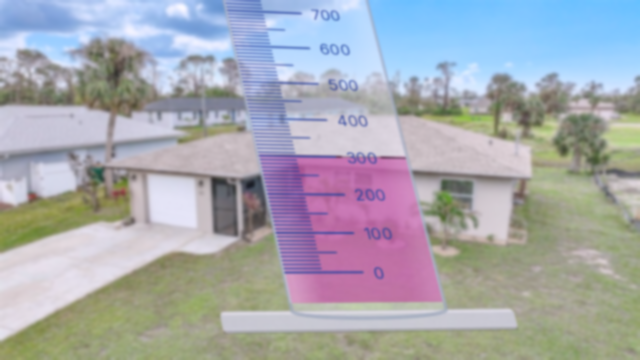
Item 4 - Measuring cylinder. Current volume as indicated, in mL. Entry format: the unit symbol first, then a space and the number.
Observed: mL 300
